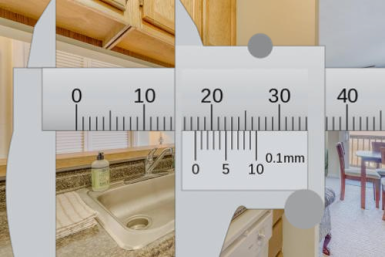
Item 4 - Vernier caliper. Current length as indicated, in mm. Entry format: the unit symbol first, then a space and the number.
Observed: mm 17.6
